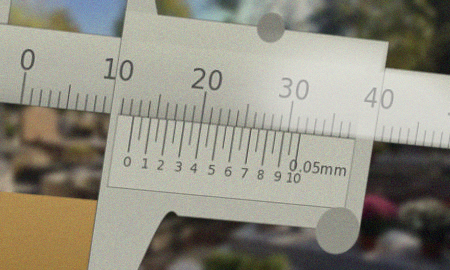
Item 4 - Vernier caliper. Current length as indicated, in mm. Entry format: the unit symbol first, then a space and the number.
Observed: mm 12.4
